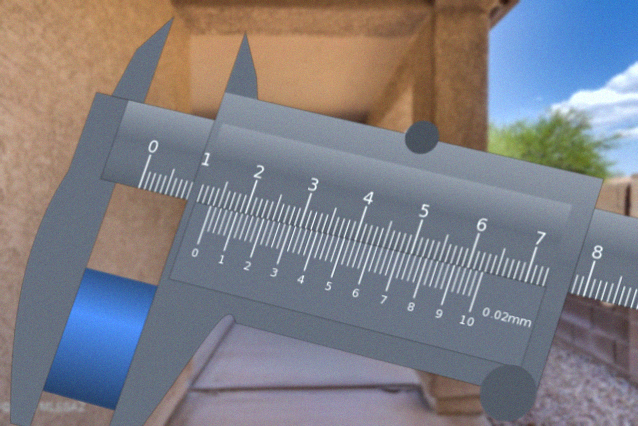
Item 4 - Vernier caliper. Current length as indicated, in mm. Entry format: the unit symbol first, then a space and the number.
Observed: mm 13.6
